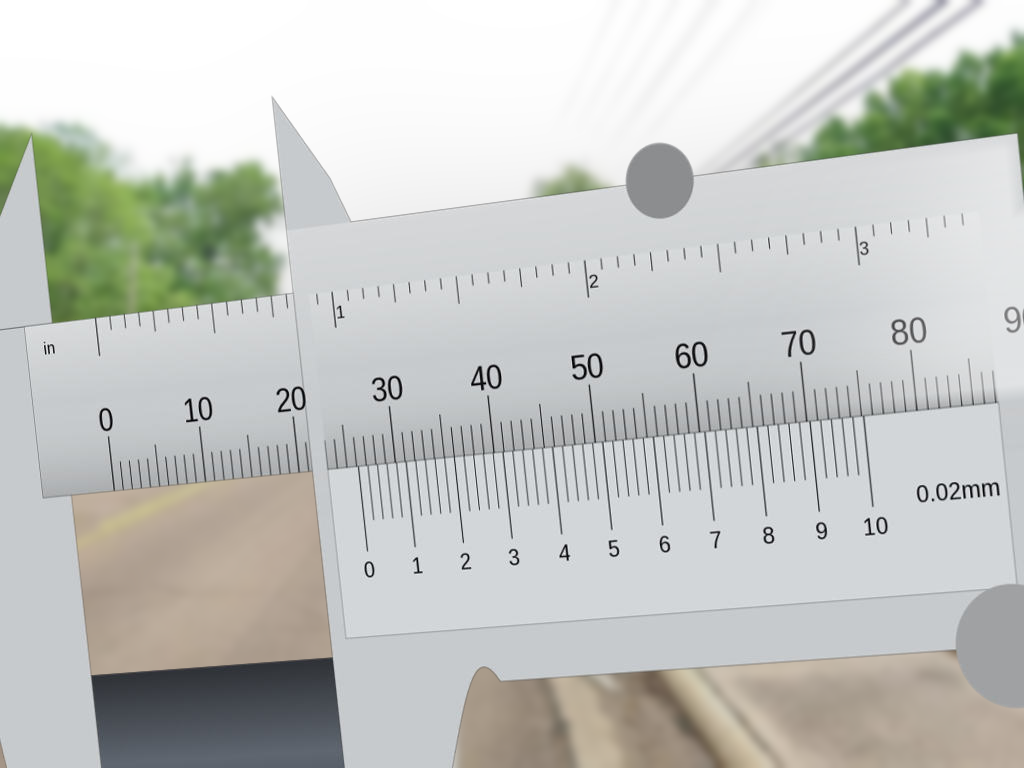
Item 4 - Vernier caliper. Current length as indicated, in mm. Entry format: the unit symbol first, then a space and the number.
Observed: mm 26.2
